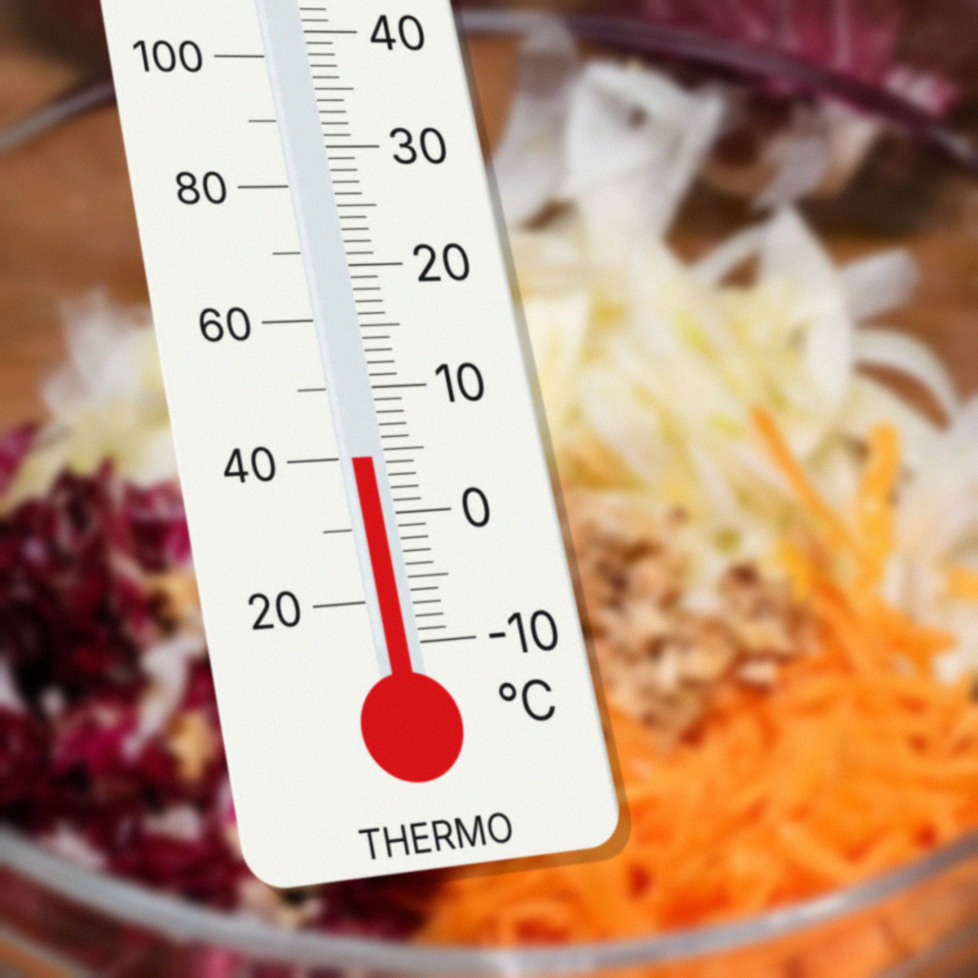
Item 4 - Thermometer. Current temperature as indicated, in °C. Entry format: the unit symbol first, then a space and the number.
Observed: °C 4.5
